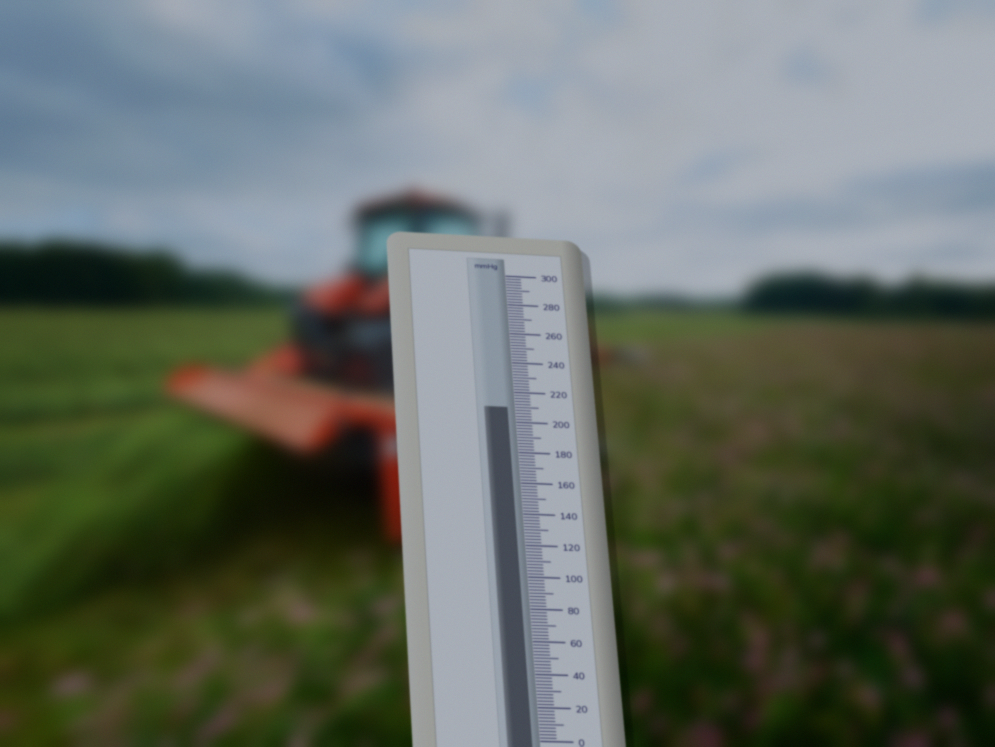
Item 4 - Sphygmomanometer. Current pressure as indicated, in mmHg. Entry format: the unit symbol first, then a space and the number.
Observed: mmHg 210
